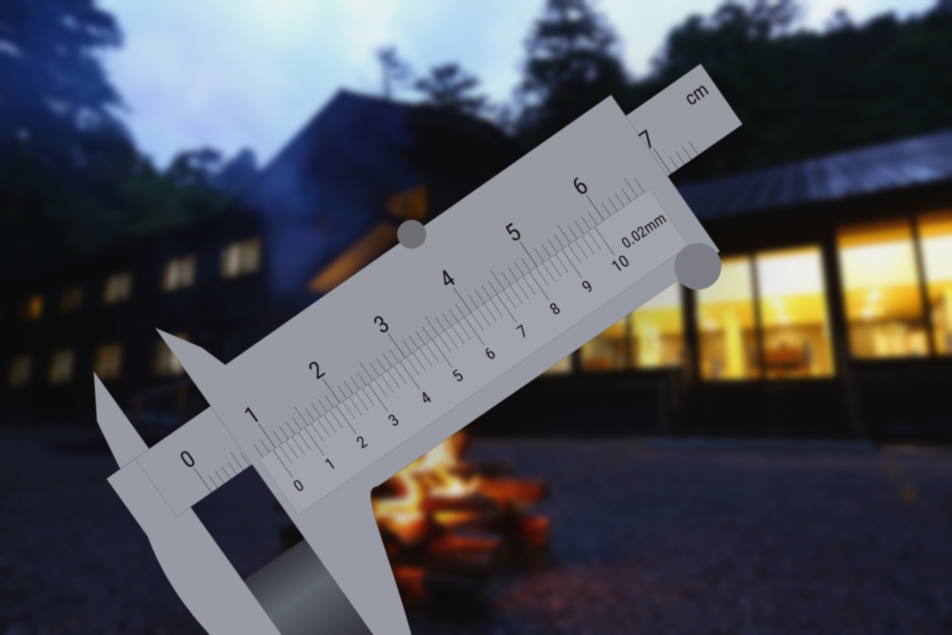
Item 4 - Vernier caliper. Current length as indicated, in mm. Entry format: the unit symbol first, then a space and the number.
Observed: mm 9.6
